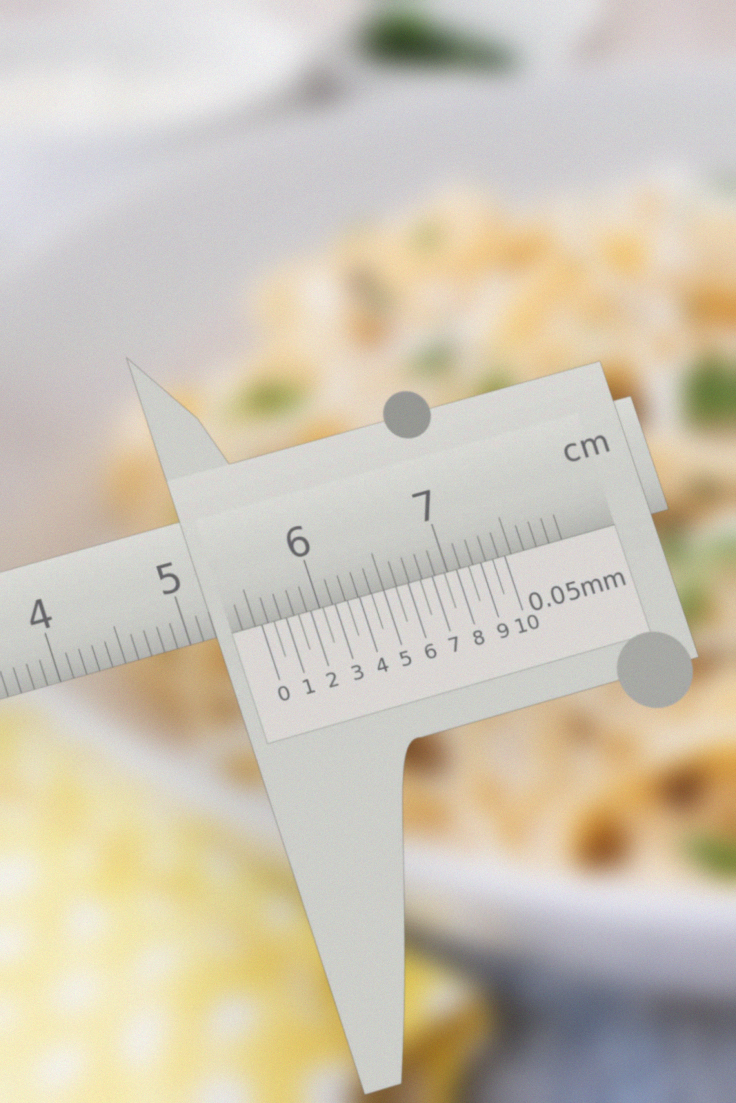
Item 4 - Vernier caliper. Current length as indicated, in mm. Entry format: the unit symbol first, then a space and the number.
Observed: mm 55.5
